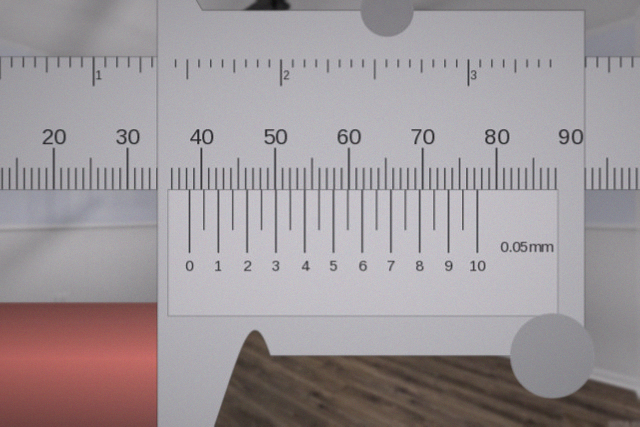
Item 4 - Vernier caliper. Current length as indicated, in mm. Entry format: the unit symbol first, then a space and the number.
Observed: mm 38.4
